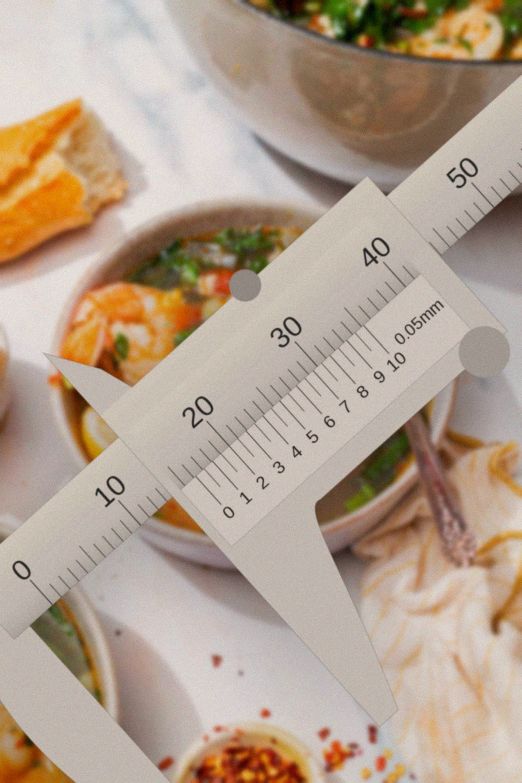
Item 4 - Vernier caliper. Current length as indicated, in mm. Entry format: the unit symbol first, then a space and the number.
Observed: mm 16.2
